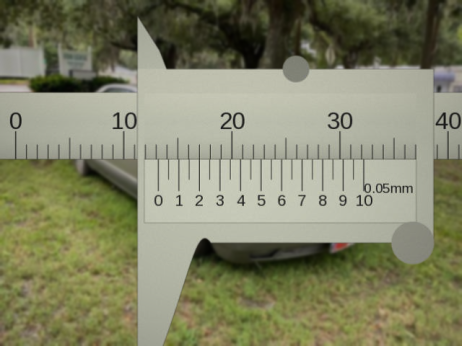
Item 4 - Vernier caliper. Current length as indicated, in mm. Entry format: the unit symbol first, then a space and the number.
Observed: mm 13.2
